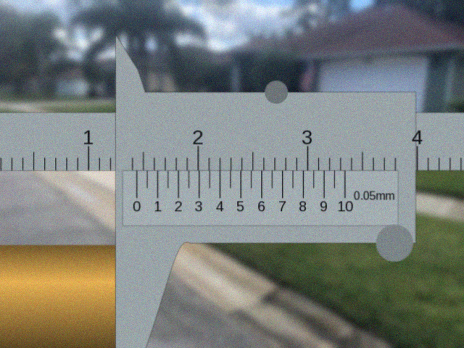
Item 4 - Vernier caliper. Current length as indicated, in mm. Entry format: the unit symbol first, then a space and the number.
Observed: mm 14.4
